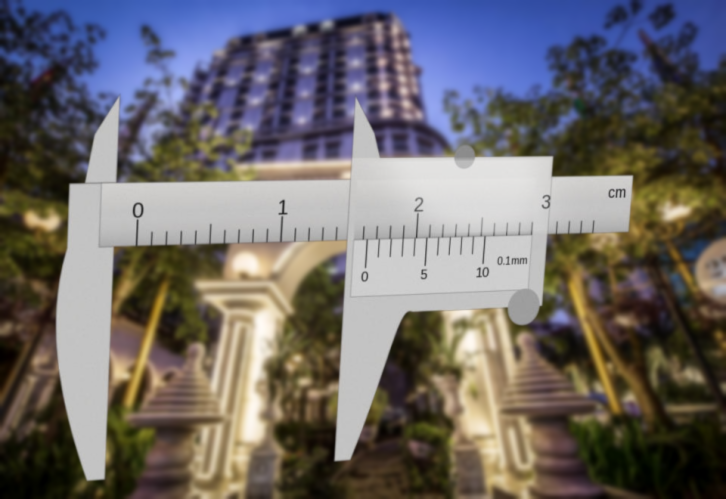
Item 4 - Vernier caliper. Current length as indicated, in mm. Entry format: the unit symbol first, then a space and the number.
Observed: mm 16.3
